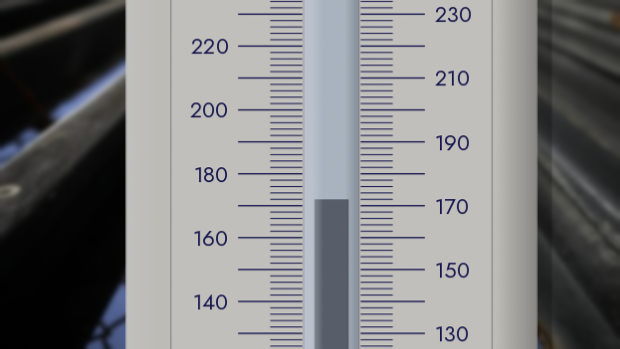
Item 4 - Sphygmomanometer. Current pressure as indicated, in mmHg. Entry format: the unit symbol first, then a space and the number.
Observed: mmHg 172
